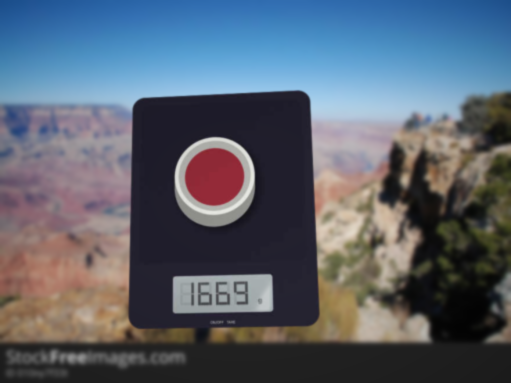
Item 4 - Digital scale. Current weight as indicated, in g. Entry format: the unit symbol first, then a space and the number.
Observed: g 1669
